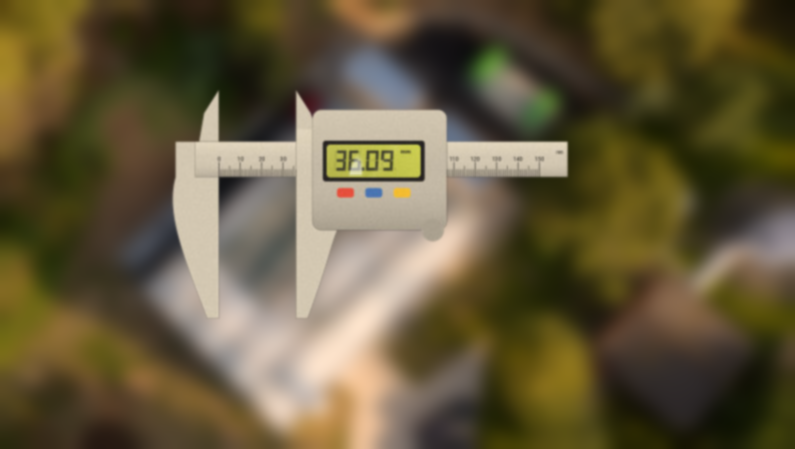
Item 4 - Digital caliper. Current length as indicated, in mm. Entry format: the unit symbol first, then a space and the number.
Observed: mm 36.09
